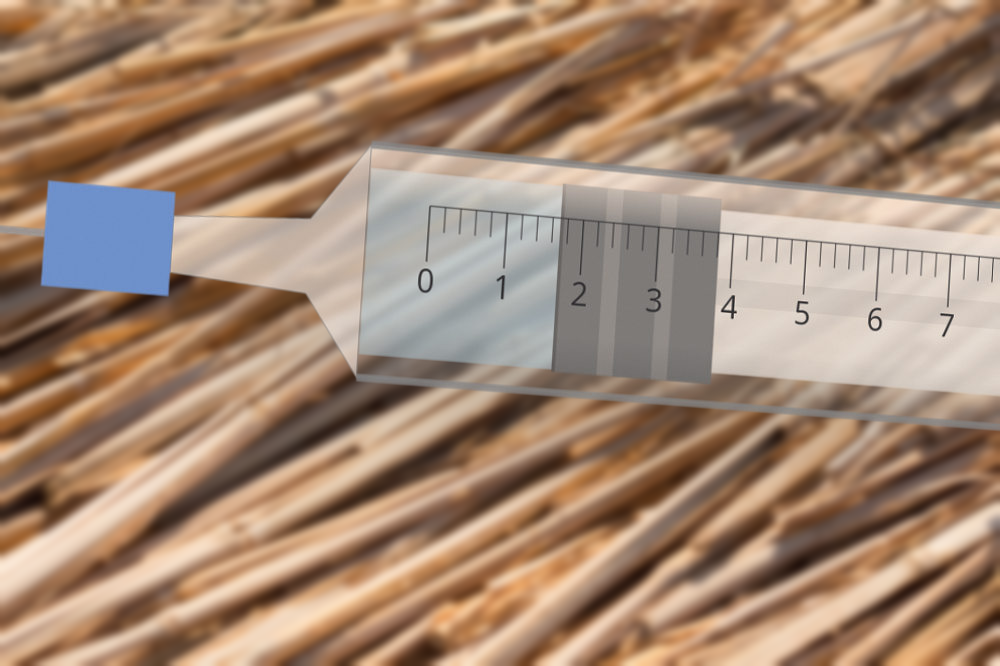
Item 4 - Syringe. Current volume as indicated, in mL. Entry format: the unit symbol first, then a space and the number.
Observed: mL 1.7
